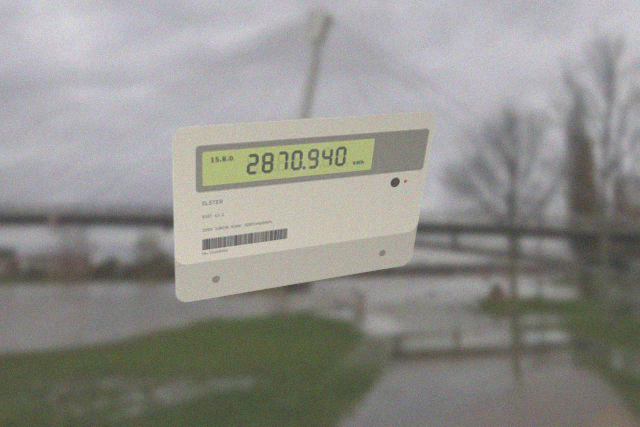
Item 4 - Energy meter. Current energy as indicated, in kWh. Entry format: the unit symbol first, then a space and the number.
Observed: kWh 2870.940
